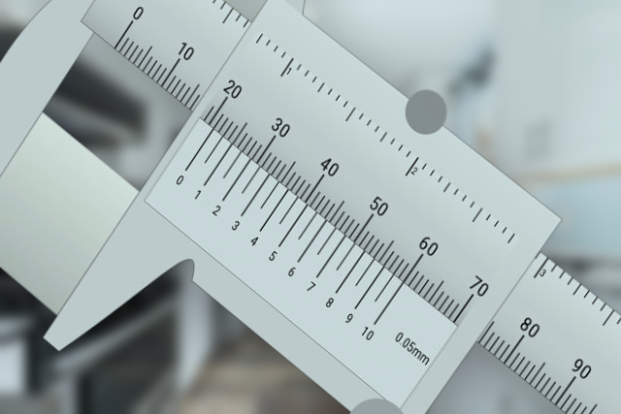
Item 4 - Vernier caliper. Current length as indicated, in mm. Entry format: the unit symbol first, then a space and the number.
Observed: mm 21.0
